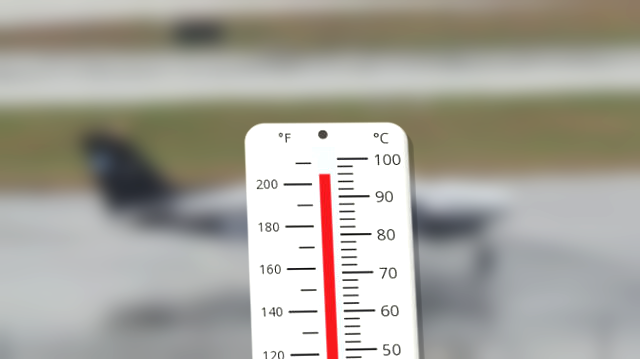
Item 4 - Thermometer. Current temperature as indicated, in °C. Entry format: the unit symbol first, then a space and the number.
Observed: °C 96
